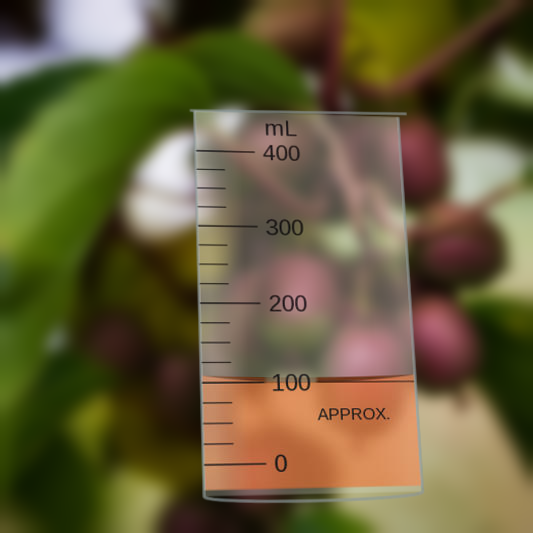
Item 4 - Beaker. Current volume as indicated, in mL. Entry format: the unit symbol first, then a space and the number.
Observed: mL 100
